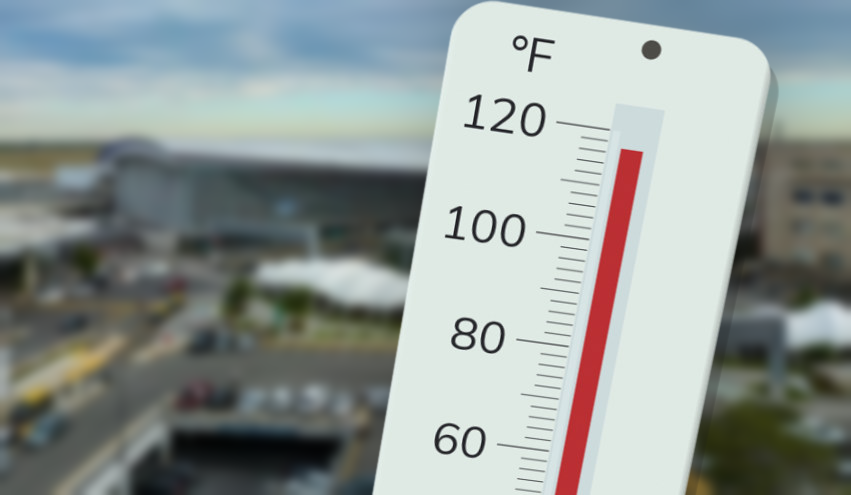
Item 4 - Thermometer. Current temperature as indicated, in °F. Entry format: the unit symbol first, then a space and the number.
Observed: °F 117
